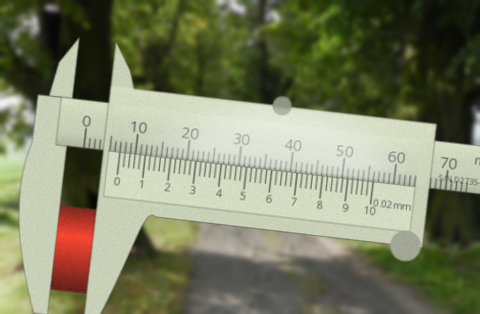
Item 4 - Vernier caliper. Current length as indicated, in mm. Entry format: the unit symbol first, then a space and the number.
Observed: mm 7.0
